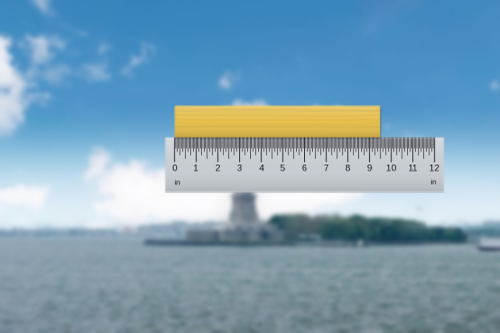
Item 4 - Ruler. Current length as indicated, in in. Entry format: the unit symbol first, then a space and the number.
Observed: in 9.5
